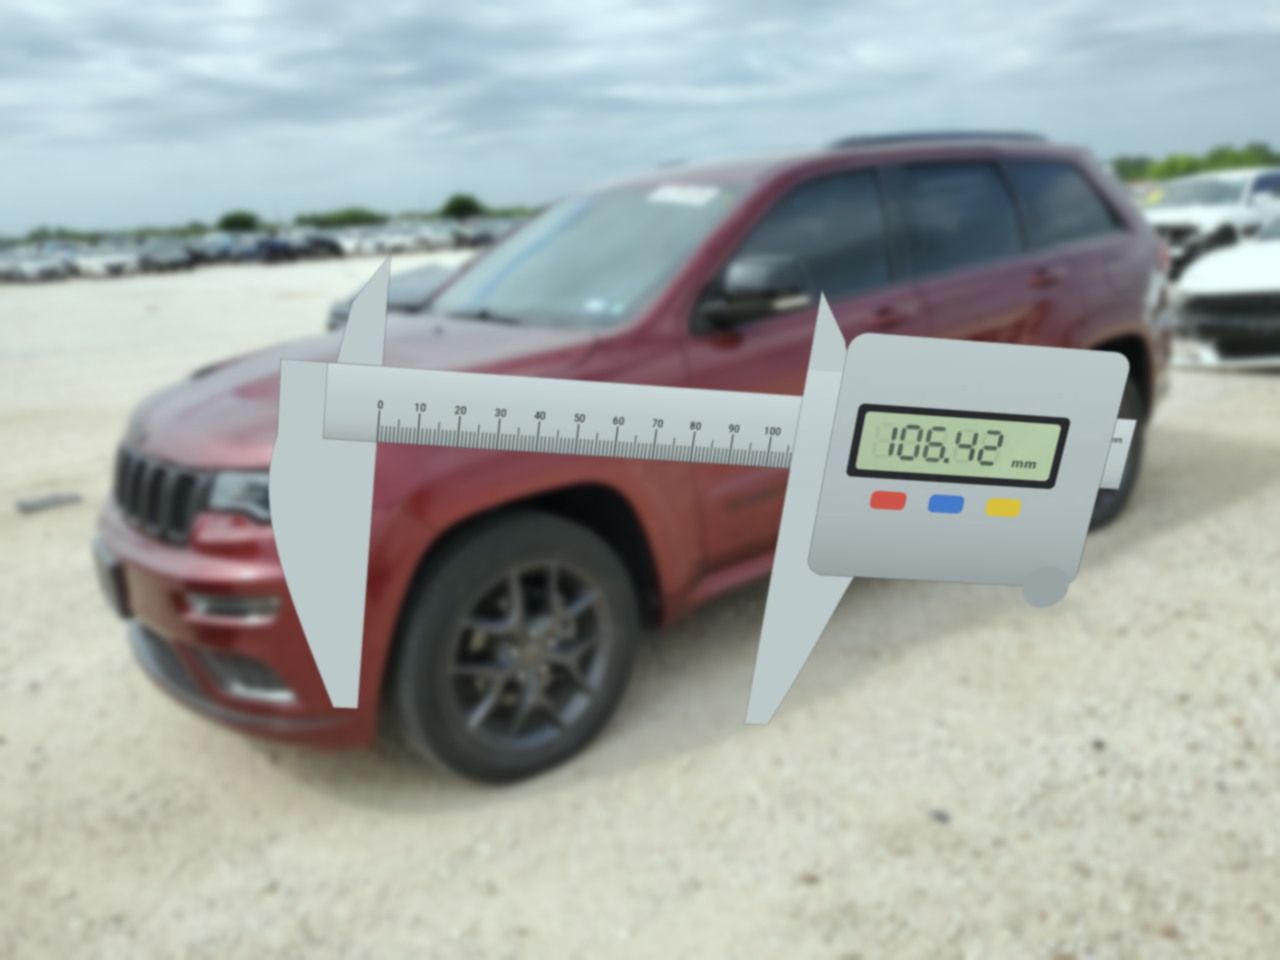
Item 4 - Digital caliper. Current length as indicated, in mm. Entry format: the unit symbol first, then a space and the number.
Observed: mm 106.42
